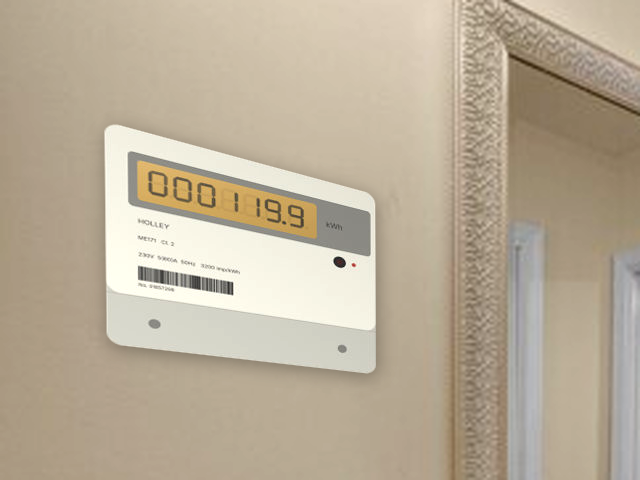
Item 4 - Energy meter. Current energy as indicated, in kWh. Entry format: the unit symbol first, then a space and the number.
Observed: kWh 119.9
